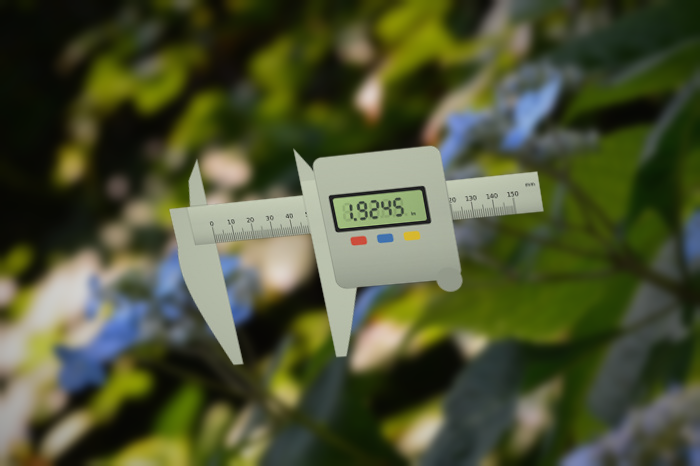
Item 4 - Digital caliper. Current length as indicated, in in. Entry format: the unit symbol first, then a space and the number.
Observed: in 1.9245
